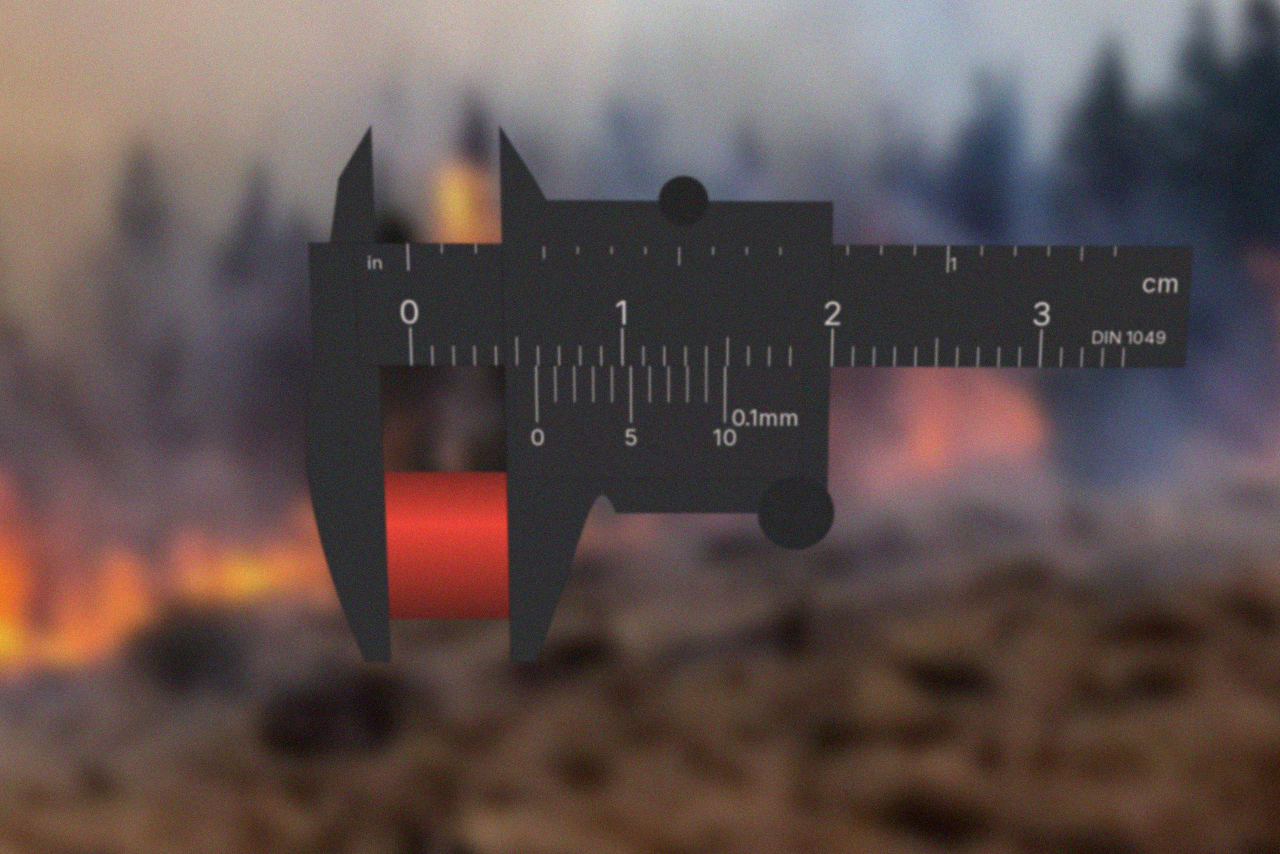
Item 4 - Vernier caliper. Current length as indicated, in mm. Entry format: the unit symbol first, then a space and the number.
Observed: mm 5.9
